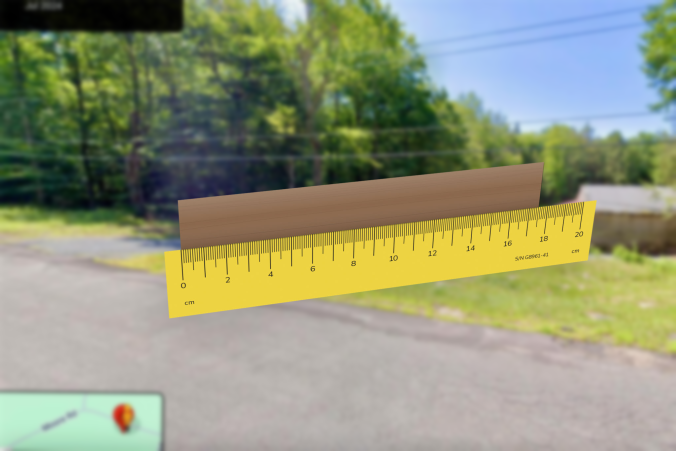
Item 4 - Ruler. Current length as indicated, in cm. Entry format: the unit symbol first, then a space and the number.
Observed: cm 17.5
